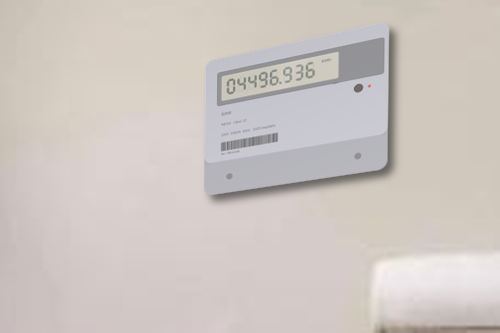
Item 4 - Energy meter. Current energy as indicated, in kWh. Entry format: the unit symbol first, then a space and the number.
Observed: kWh 4496.936
